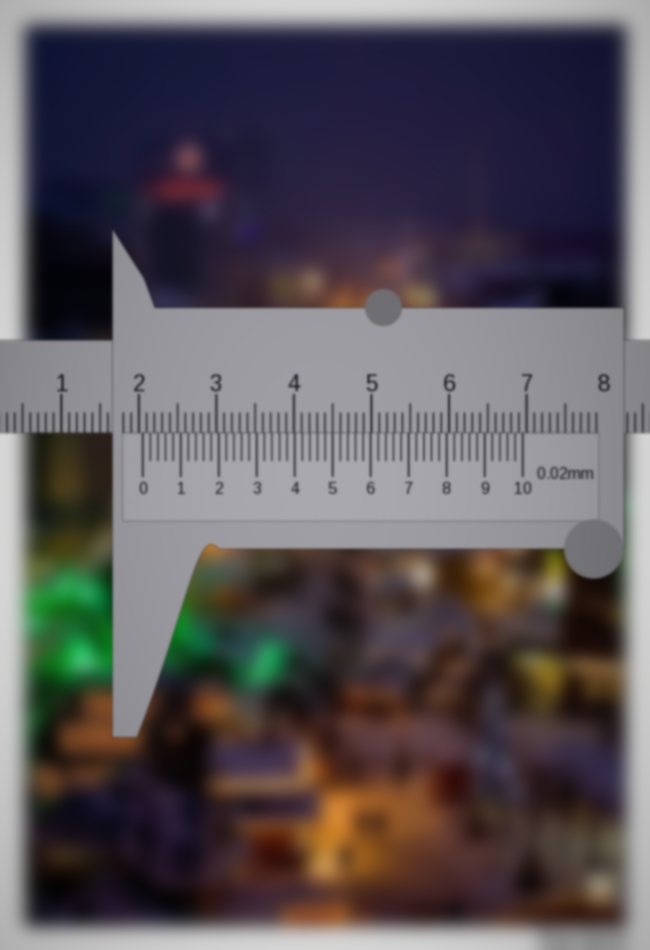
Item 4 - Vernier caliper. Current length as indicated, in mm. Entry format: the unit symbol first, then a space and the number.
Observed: mm 20.5
